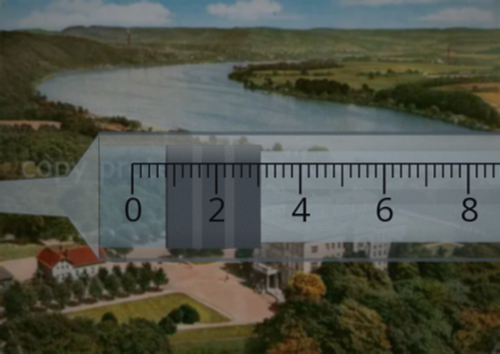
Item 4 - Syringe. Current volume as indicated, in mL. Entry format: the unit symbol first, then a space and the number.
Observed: mL 0.8
